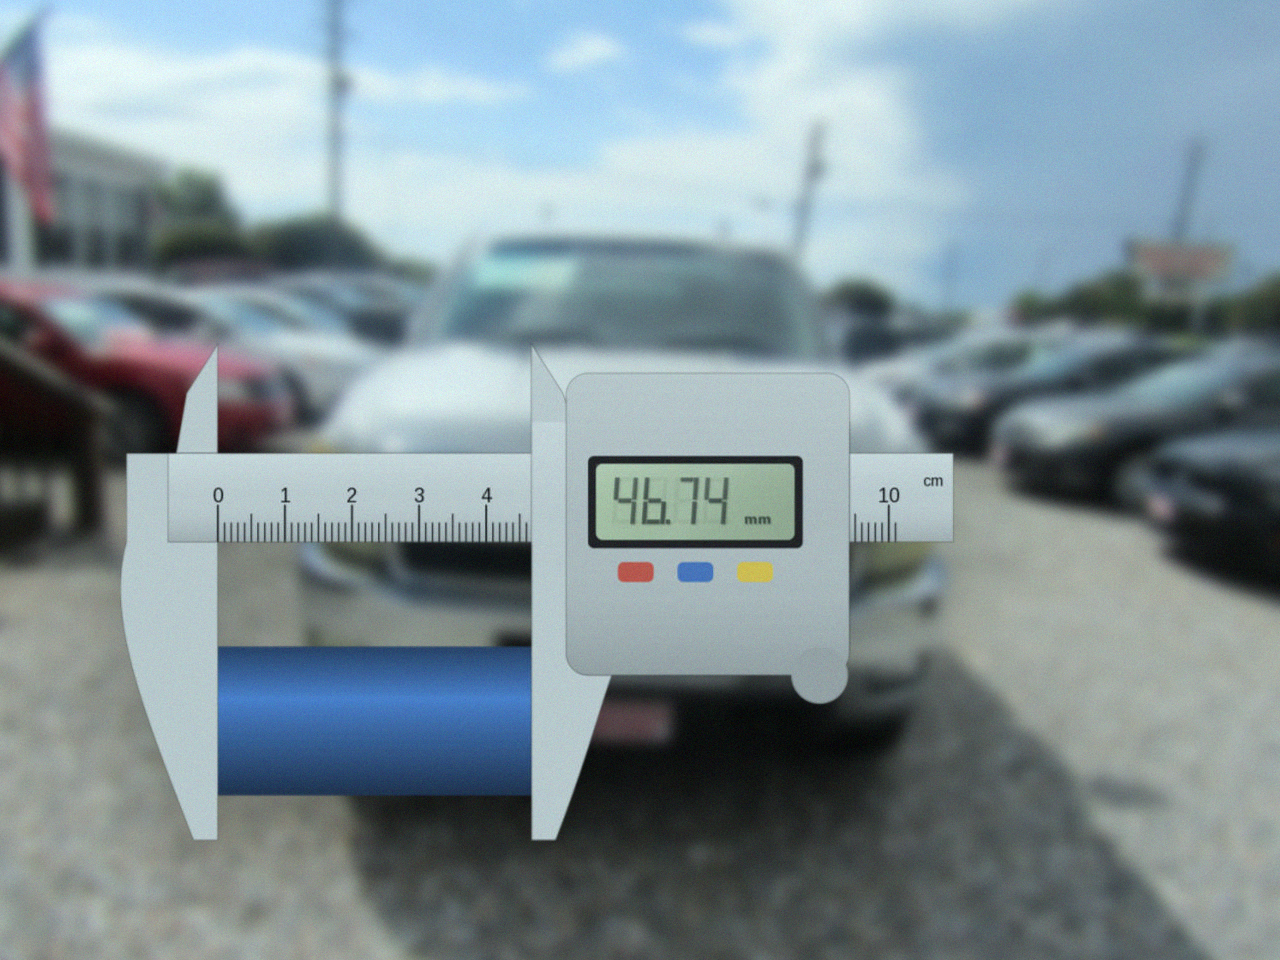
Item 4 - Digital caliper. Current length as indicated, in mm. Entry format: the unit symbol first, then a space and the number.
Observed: mm 46.74
